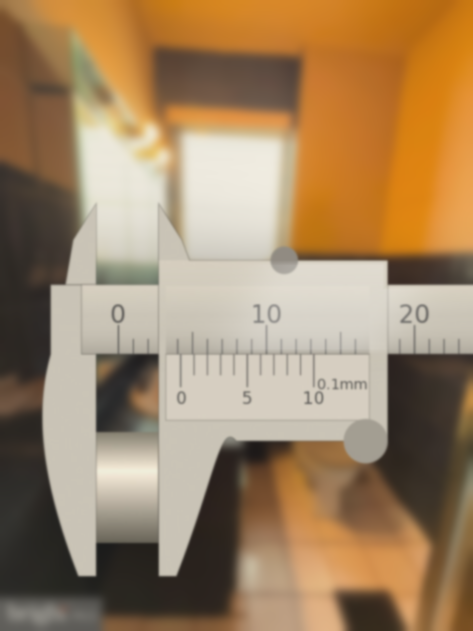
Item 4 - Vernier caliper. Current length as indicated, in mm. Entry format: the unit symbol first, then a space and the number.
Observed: mm 4.2
